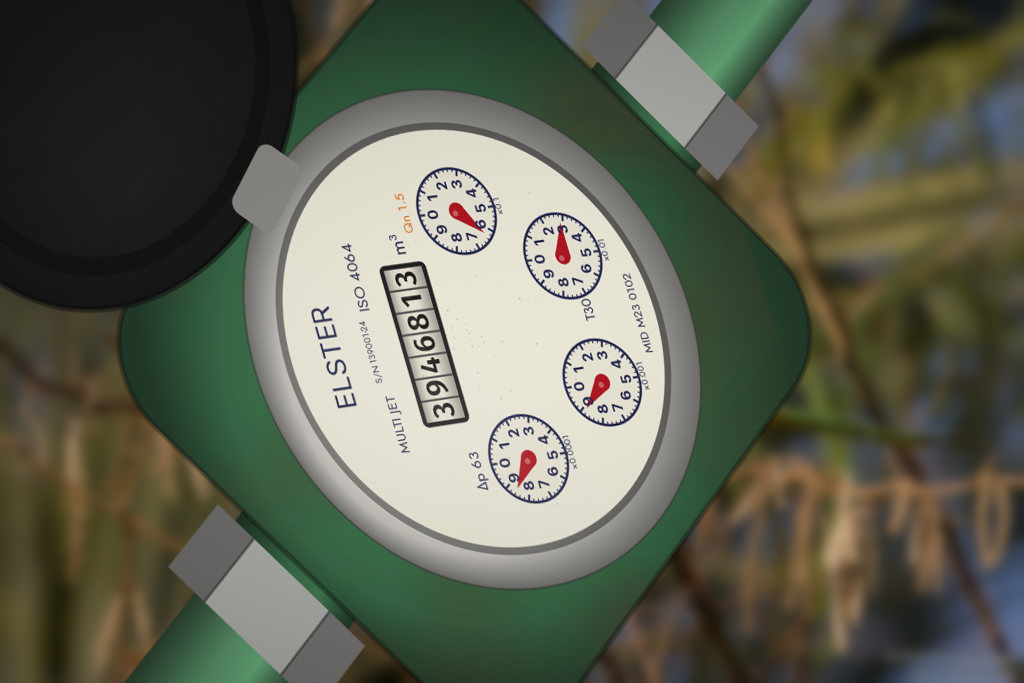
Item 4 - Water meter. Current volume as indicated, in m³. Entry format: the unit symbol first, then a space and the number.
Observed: m³ 3946813.6288
